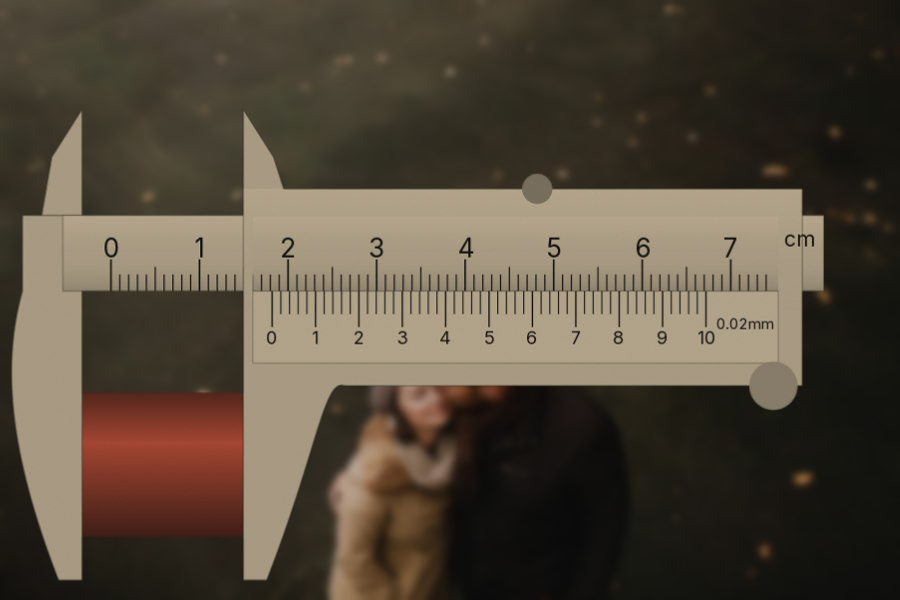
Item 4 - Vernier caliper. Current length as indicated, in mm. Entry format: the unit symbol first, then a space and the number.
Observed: mm 18.2
